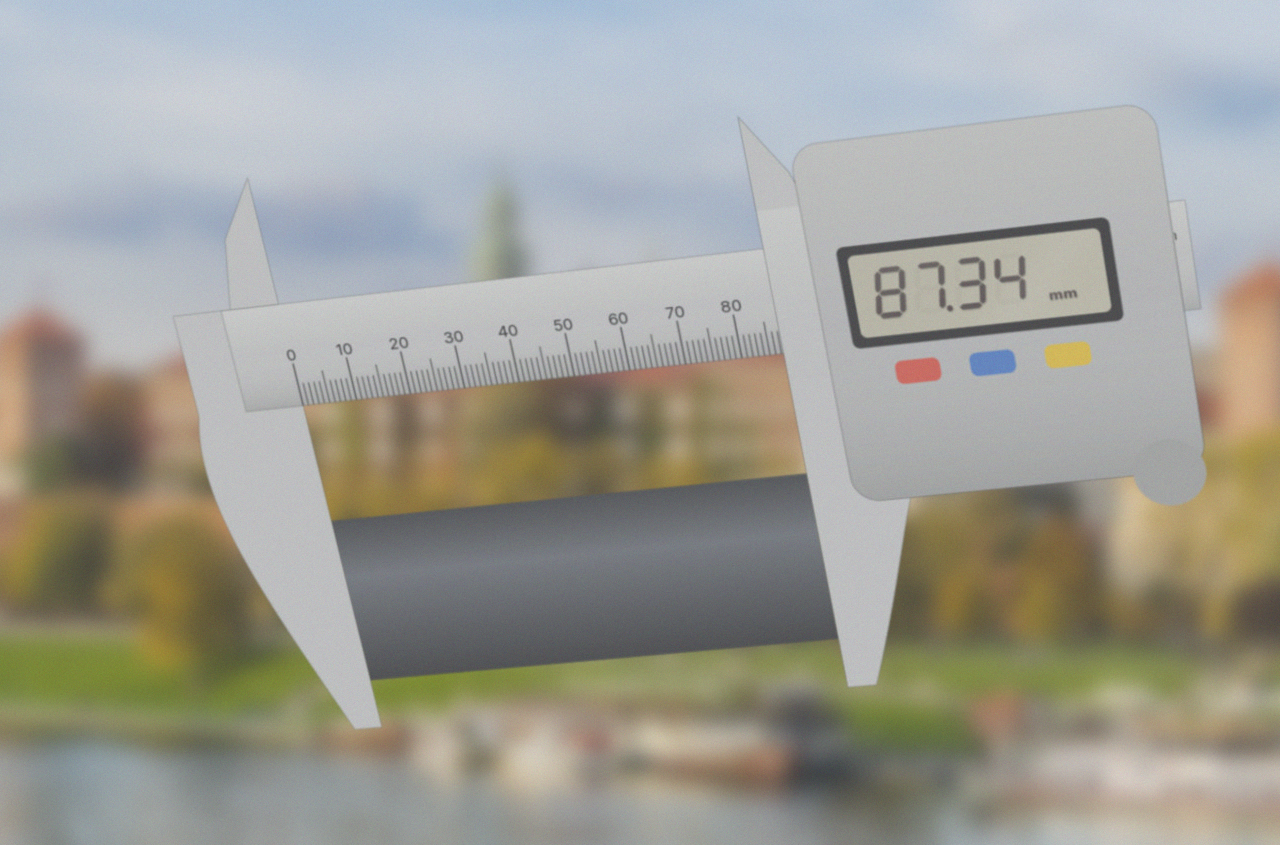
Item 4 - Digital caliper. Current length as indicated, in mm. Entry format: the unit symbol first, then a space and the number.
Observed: mm 87.34
